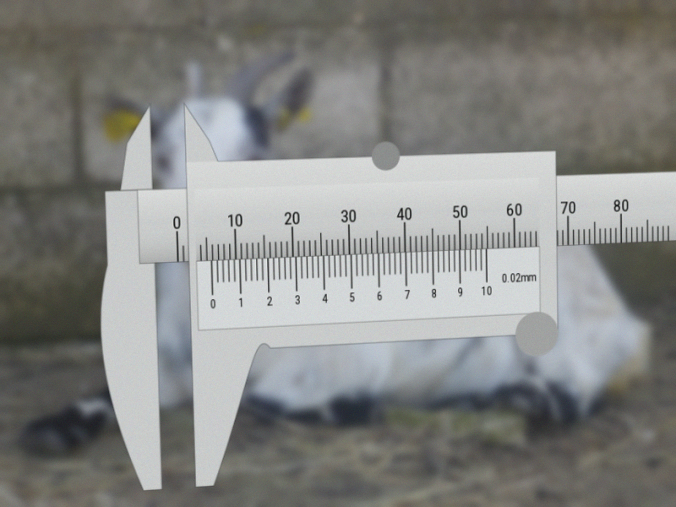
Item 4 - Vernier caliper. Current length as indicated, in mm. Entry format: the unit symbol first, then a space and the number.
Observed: mm 5.8
